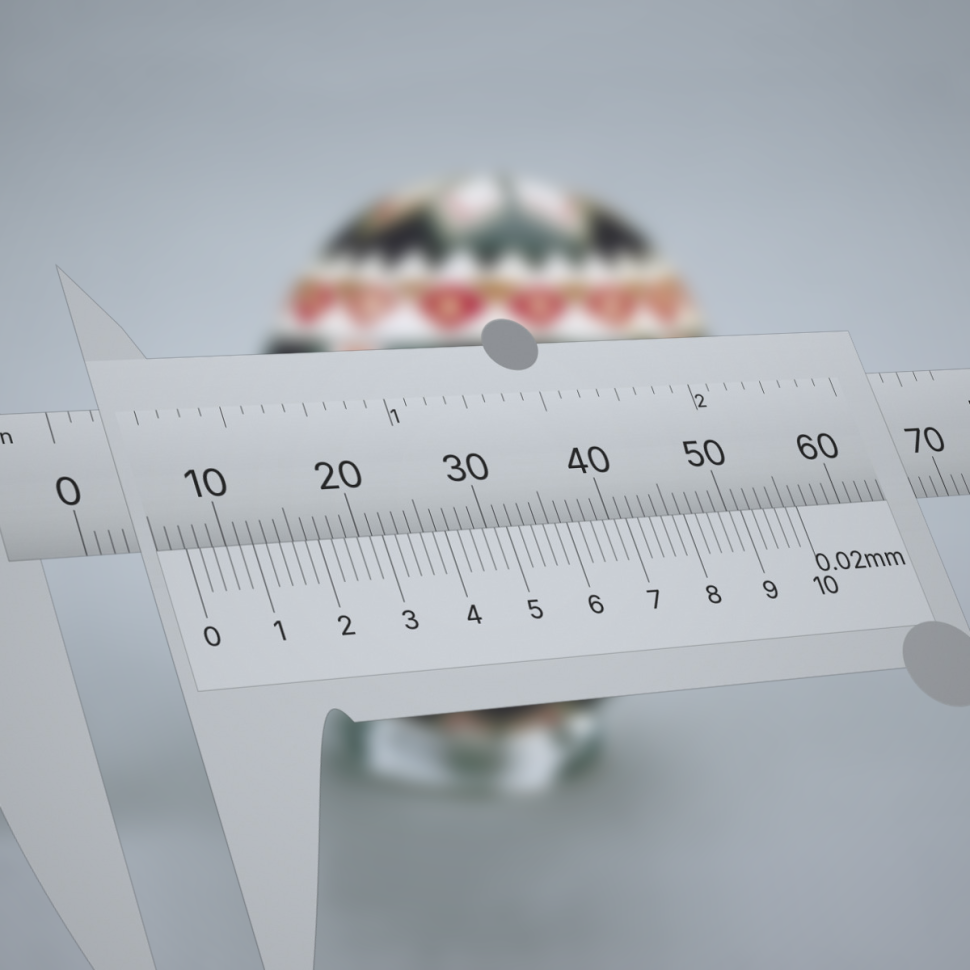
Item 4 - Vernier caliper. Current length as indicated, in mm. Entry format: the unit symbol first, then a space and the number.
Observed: mm 7.1
